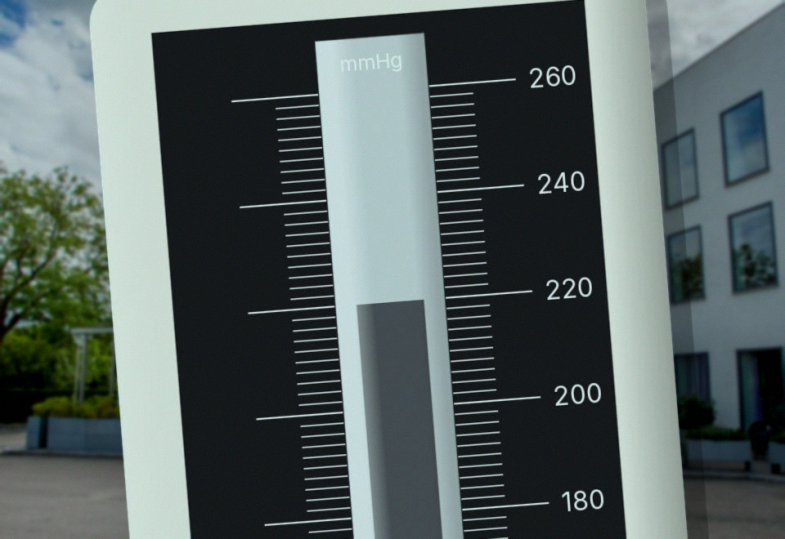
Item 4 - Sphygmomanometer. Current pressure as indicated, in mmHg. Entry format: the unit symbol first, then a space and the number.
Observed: mmHg 220
